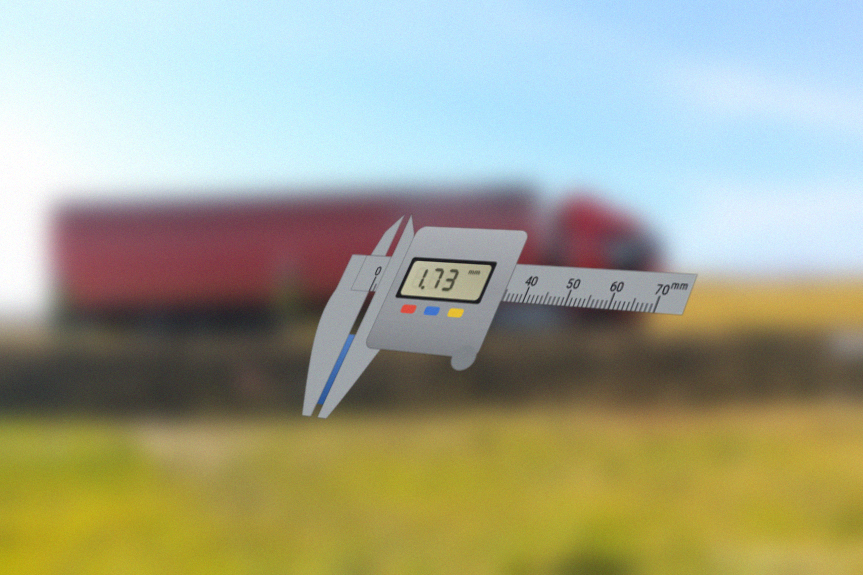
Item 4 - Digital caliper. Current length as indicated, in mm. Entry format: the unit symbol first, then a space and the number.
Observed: mm 1.73
